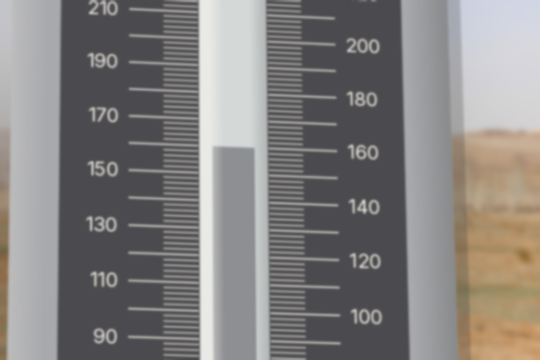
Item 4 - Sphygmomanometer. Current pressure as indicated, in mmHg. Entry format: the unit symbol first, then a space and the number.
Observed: mmHg 160
